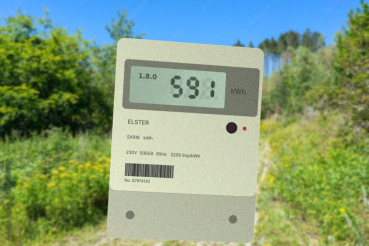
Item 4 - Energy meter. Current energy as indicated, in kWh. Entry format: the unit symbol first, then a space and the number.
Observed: kWh 591
